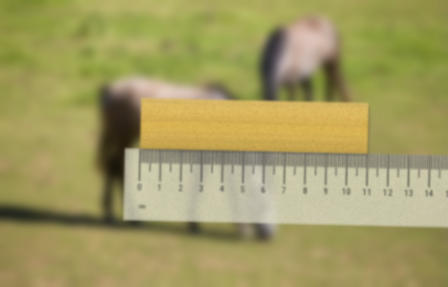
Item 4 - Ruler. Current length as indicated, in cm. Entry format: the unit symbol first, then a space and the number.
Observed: cm 11
